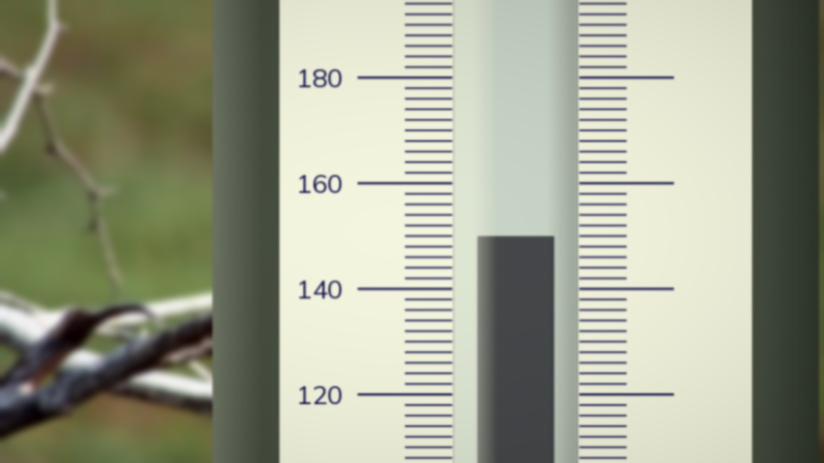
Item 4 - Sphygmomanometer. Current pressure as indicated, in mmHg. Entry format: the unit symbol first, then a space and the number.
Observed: mmHg 150
